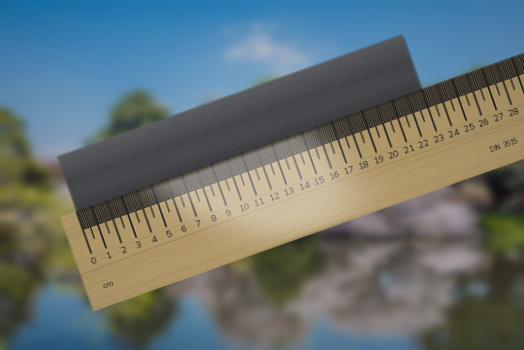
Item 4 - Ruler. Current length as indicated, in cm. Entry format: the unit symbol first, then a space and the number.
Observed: cm 23
